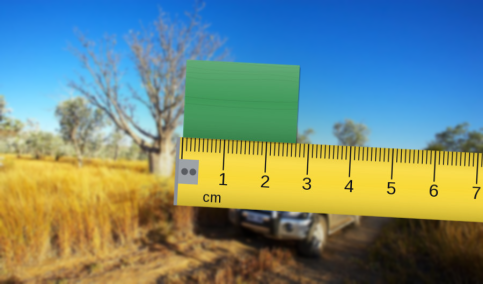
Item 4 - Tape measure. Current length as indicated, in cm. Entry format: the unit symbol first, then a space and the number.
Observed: cm 2.7
